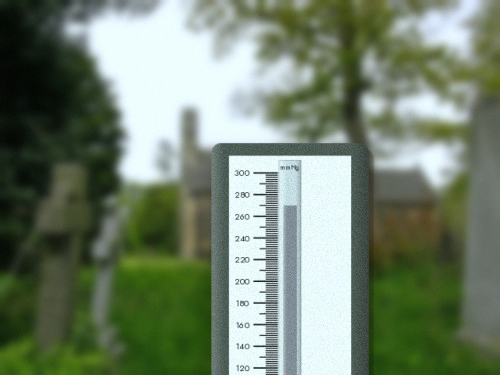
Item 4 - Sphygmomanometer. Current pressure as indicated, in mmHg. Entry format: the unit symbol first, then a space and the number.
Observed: mmHg 270
